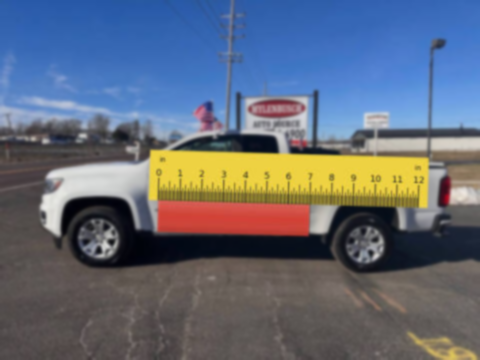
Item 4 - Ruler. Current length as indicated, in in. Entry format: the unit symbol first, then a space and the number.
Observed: in 7
